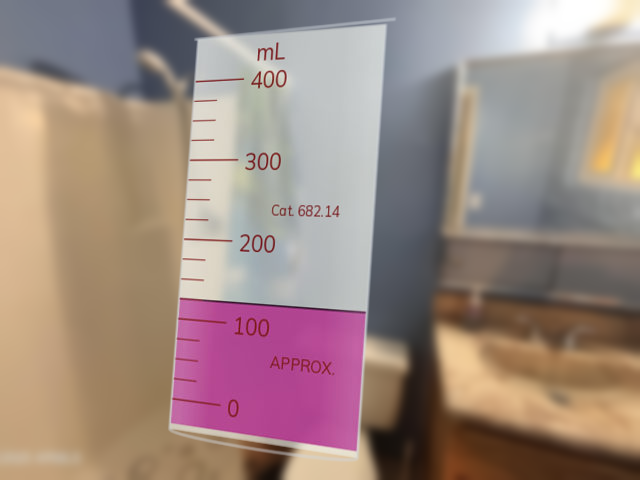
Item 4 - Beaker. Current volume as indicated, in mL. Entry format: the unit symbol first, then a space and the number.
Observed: mL 125
